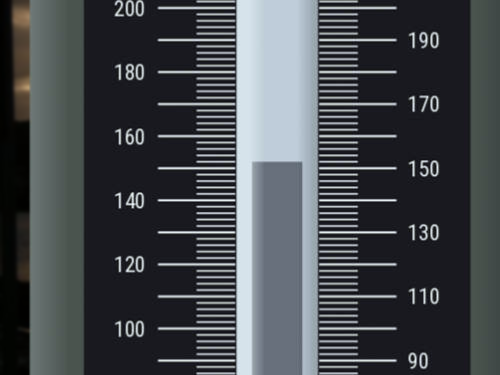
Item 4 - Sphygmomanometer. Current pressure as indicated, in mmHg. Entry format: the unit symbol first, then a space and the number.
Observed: mmHg 152
